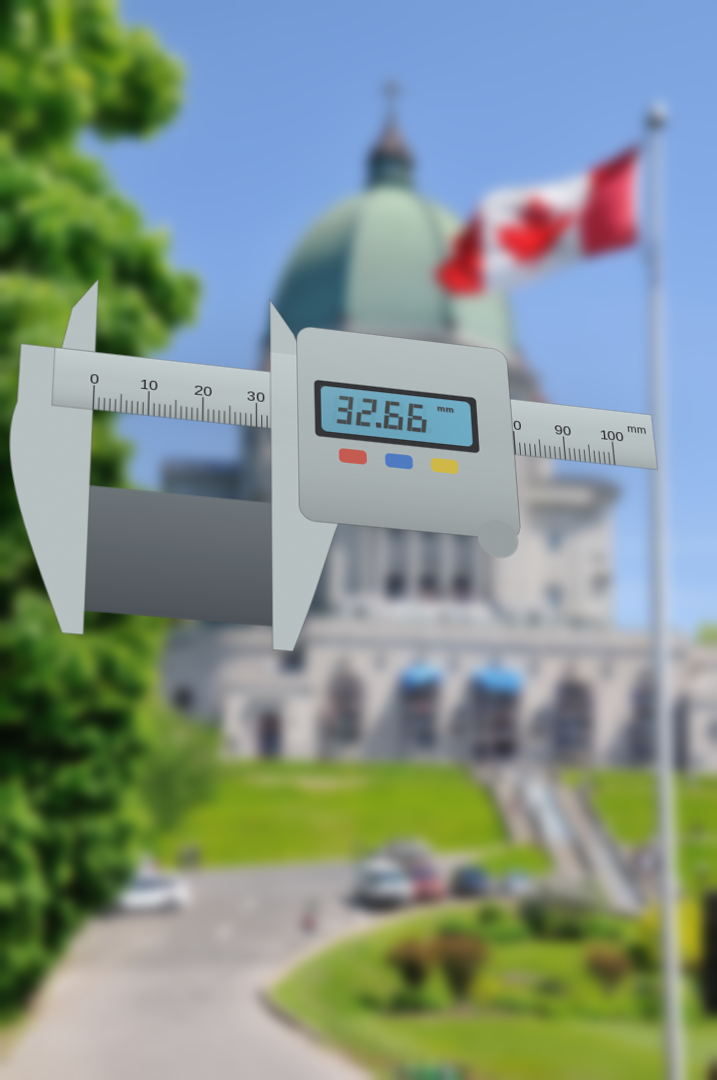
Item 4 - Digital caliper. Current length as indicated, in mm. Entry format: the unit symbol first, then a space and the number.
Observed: mm 32.66
